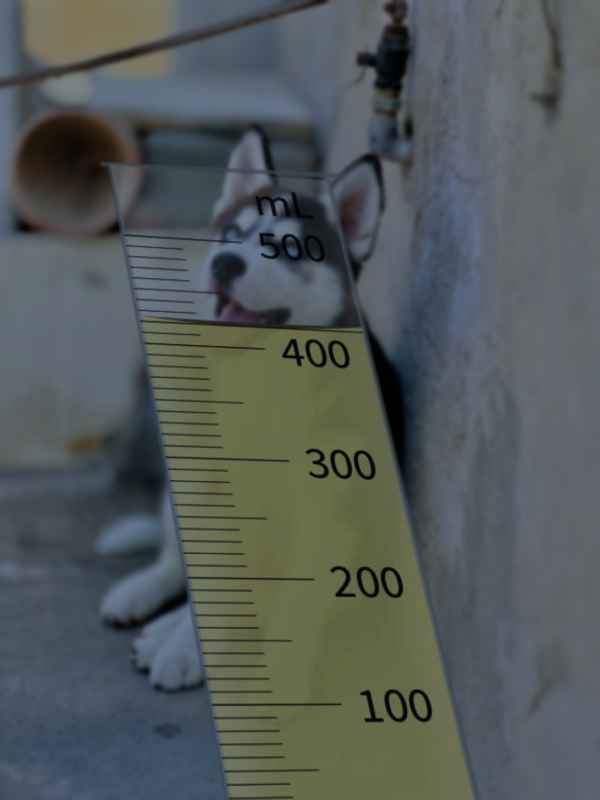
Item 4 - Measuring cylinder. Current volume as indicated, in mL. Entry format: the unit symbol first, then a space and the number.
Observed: mL 420
